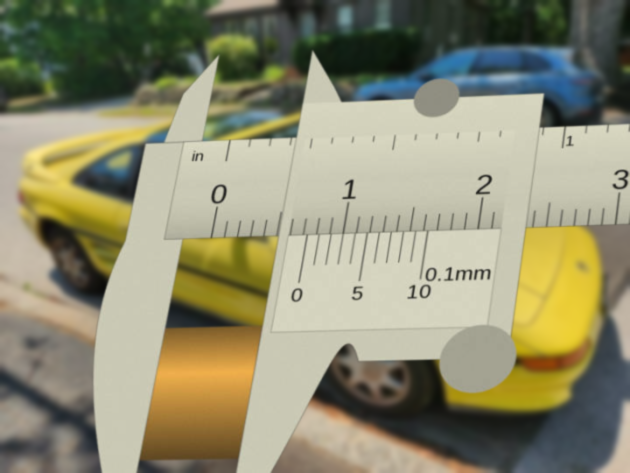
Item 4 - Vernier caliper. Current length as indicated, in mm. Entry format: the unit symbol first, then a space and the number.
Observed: mm 7.3
